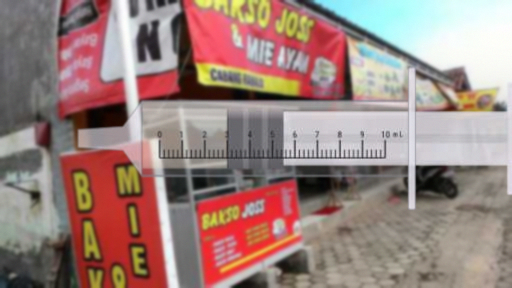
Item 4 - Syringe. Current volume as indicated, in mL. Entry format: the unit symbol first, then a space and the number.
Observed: mL 3
